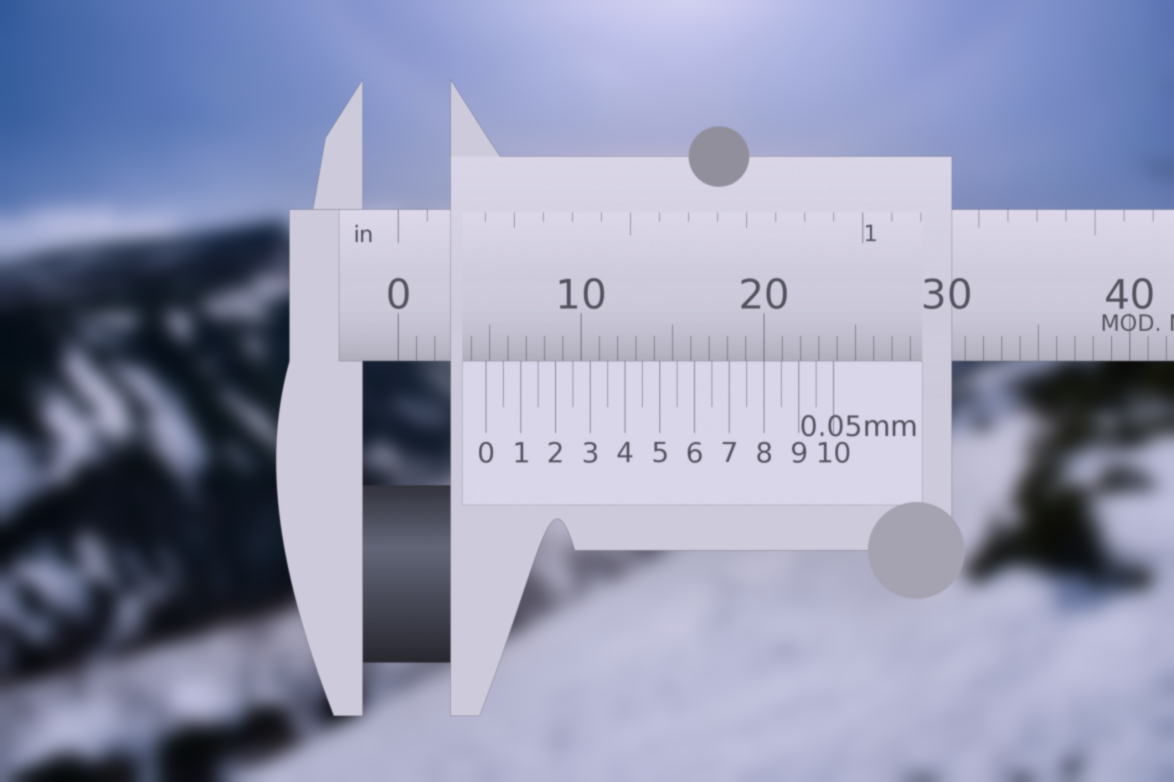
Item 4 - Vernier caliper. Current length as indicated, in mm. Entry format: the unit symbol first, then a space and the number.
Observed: mm 4.8
